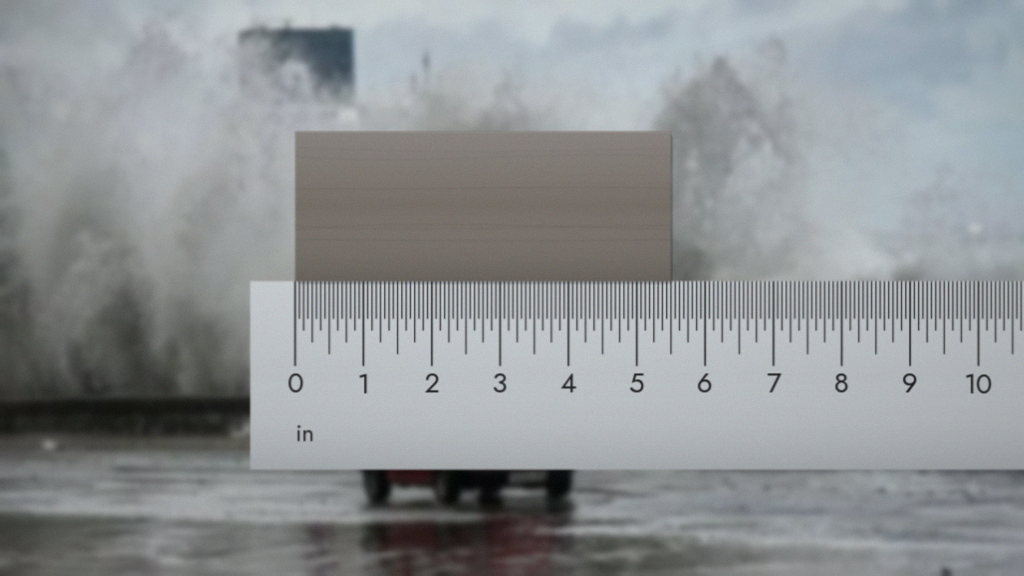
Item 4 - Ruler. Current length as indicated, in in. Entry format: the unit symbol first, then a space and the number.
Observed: in 5.5
